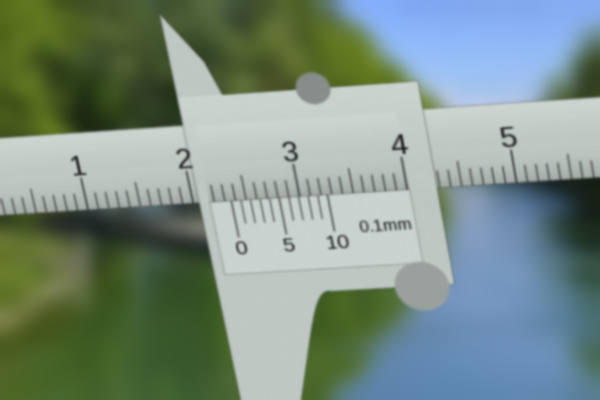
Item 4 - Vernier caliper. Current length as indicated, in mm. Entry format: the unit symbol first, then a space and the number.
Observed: mm 23.6
